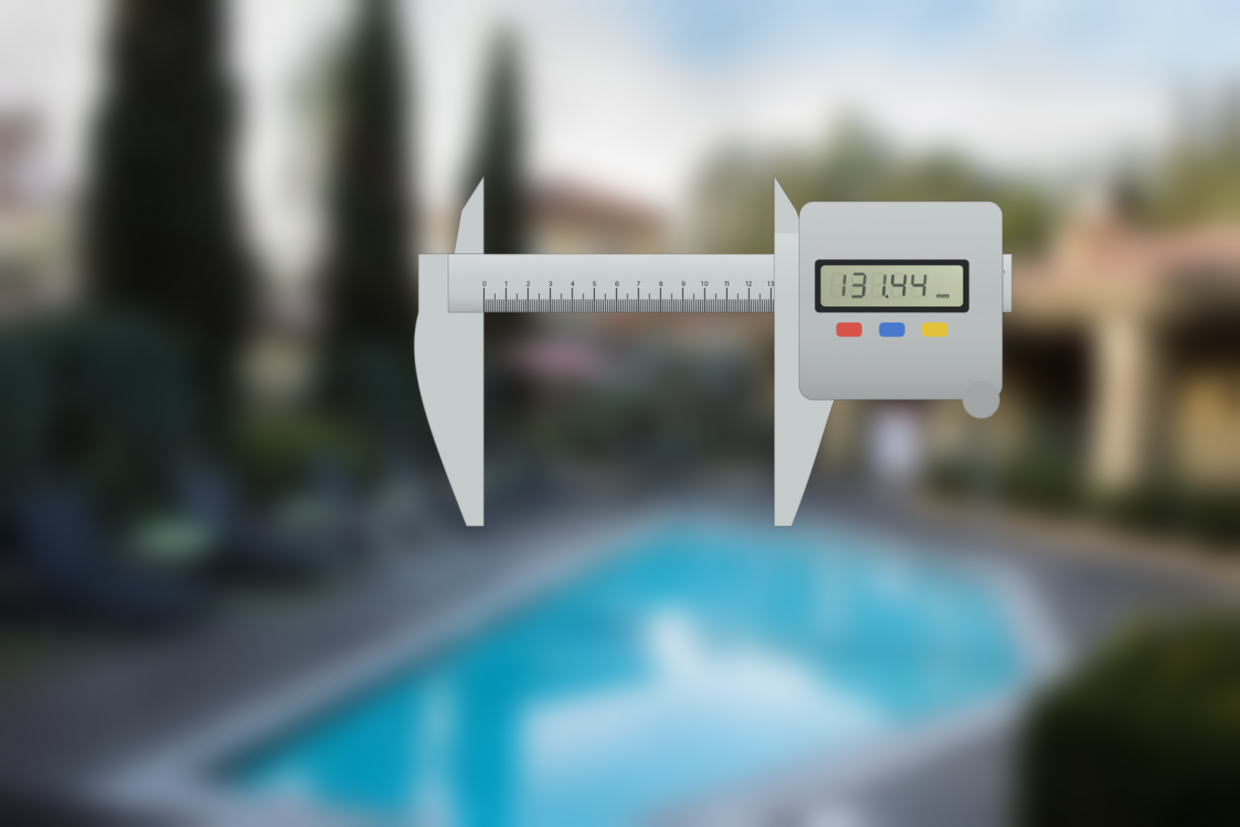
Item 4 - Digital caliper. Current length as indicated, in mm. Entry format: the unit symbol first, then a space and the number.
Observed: mm 131.44
